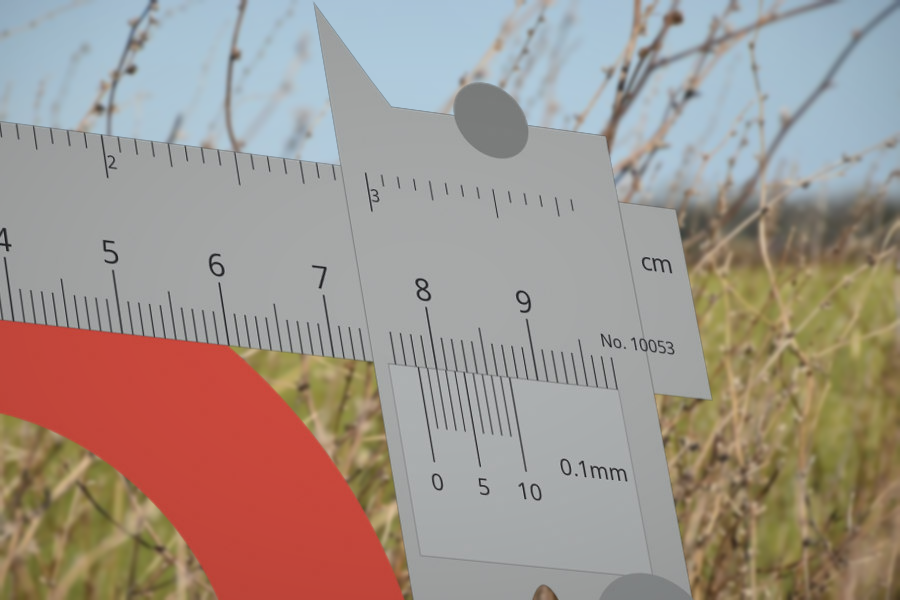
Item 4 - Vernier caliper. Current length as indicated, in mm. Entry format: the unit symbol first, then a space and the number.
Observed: mm 78.2
